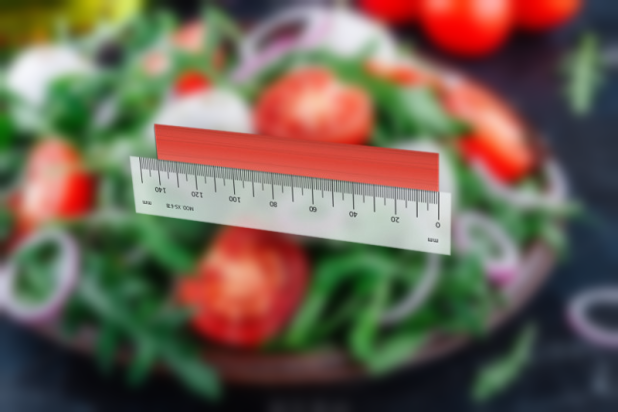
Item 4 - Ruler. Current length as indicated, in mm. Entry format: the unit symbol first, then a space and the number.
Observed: mm 140
